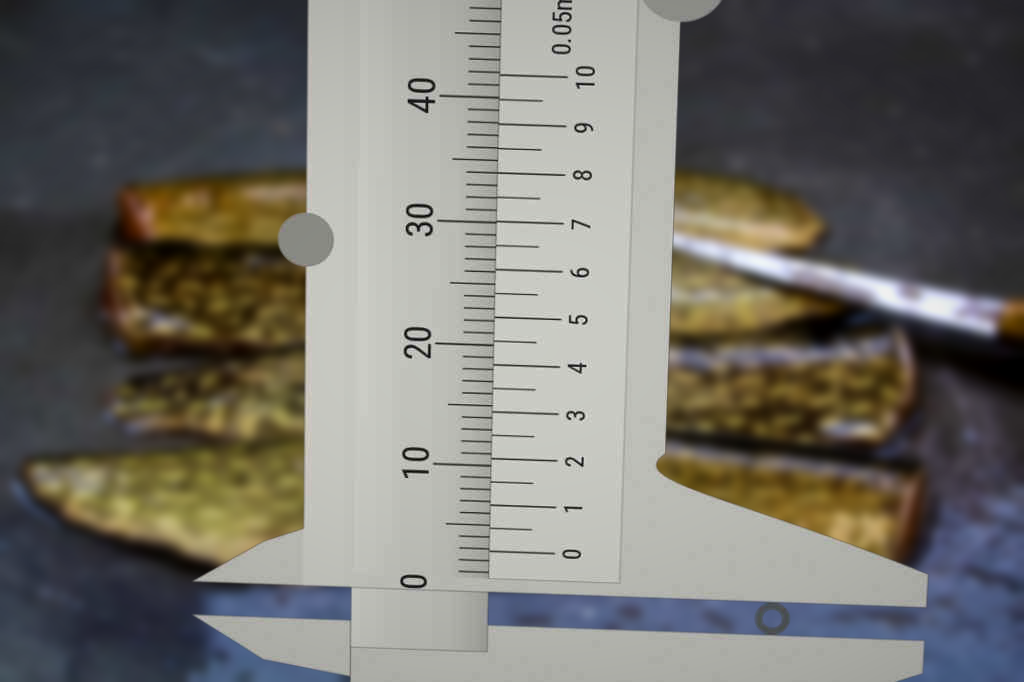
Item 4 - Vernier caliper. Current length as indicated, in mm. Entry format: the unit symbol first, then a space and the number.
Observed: mm 2.8
